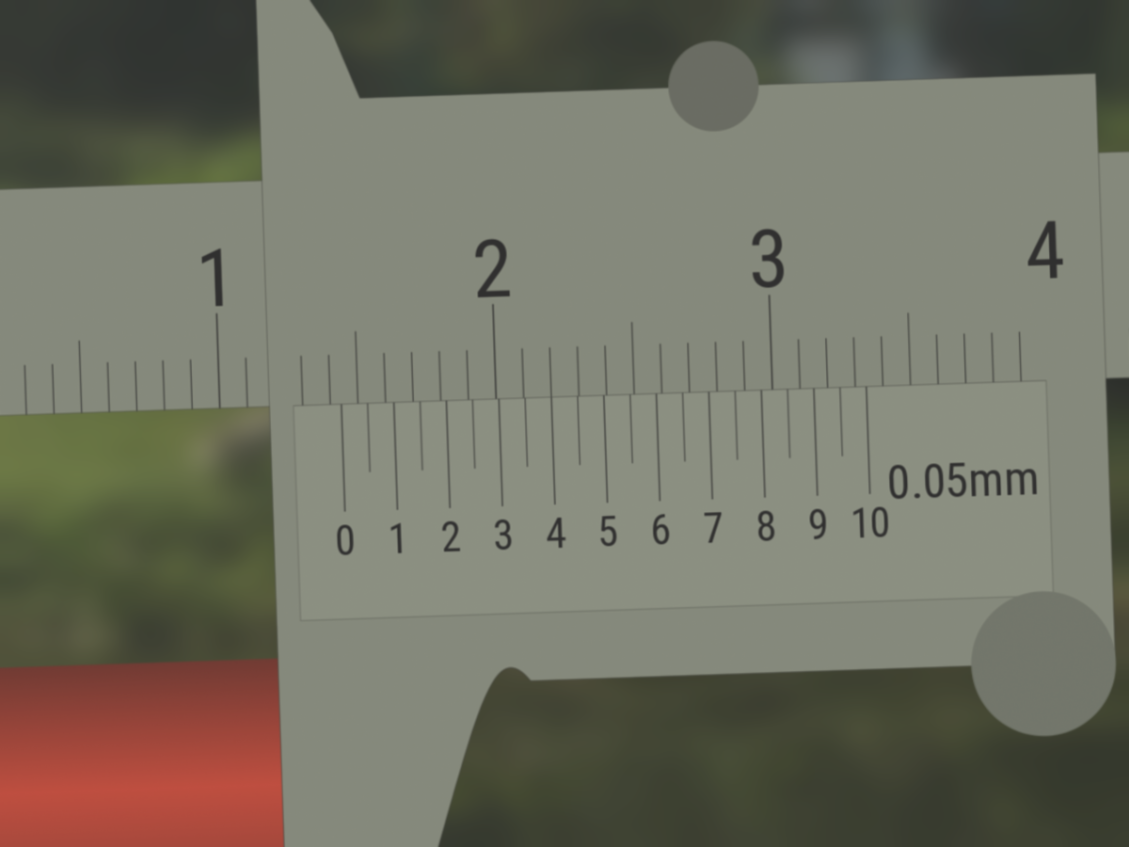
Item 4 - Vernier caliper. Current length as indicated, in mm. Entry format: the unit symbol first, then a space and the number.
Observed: mm 14.40
